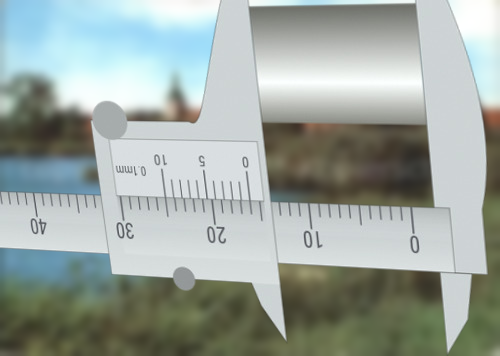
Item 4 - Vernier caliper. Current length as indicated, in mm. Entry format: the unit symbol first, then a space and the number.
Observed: mm 16.0
